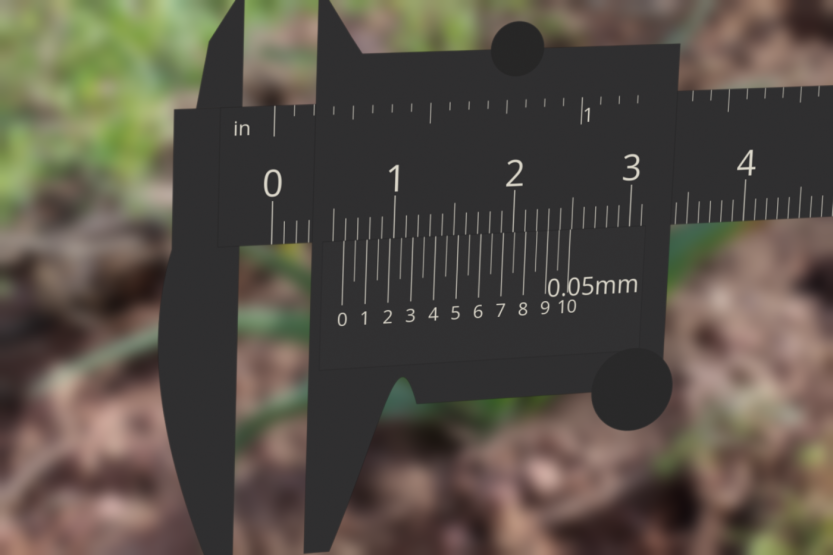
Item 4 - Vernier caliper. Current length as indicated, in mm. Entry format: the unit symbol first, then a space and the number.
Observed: mm 5.9
